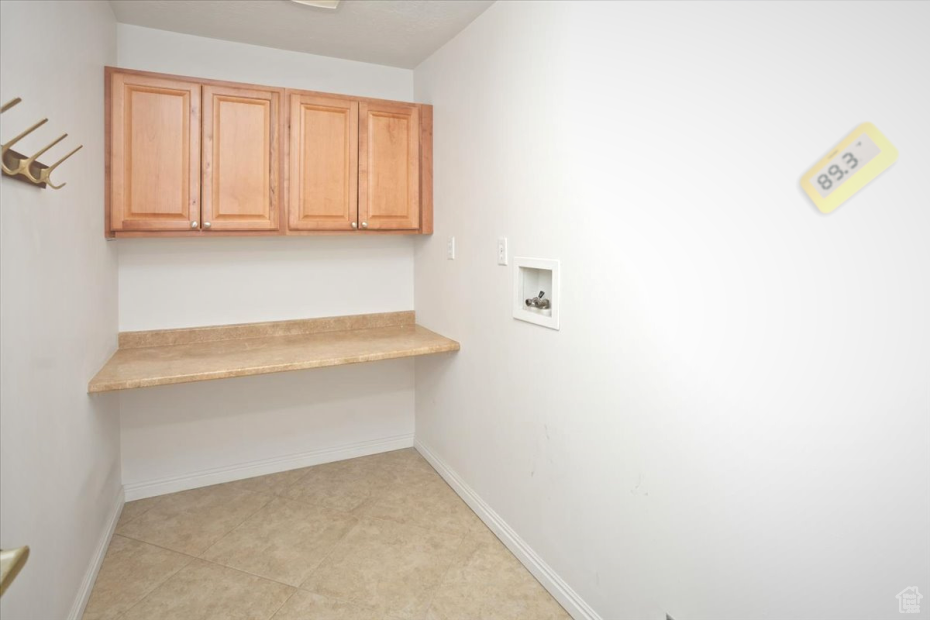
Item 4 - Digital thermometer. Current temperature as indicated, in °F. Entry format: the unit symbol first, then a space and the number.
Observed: °F 89.3
